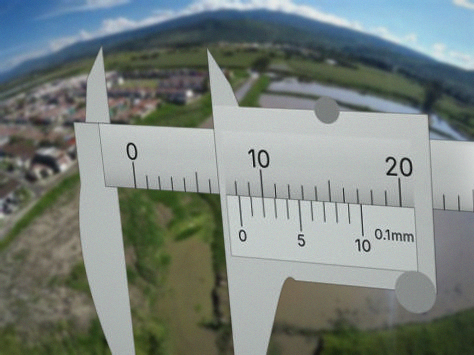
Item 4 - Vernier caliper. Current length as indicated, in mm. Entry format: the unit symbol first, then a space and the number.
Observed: mm 8.2
